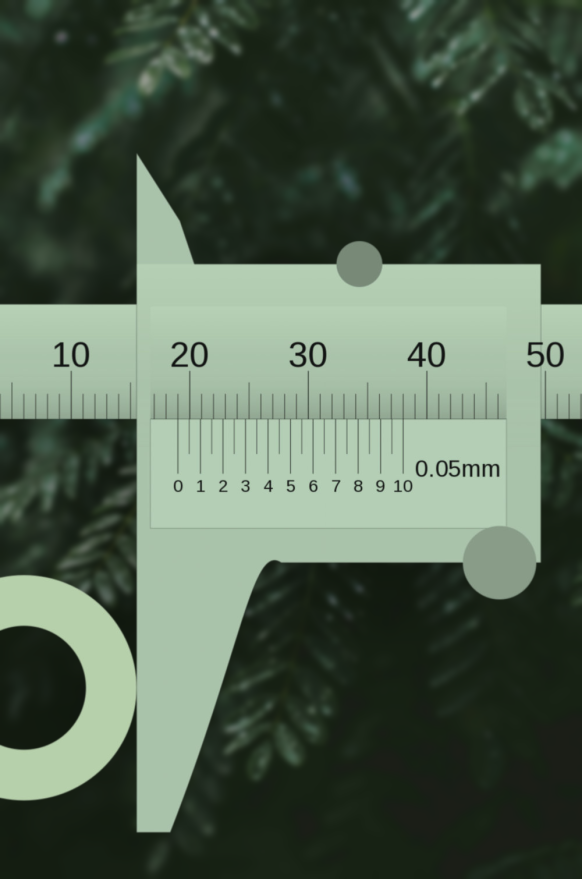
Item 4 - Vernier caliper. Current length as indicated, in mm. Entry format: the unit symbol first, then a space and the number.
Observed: mm 19.0
